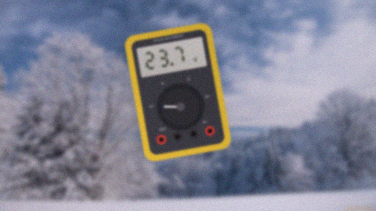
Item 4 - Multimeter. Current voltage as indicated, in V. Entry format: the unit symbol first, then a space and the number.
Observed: V 23.7
